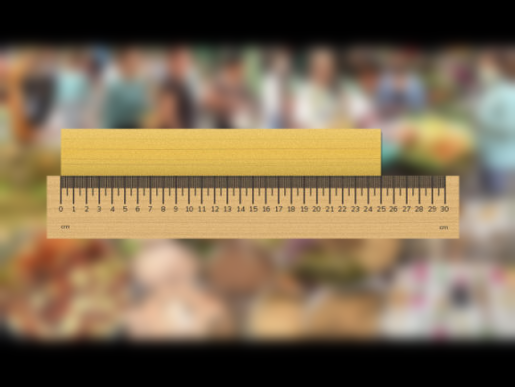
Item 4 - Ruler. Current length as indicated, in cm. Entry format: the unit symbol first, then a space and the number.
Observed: cm 25
